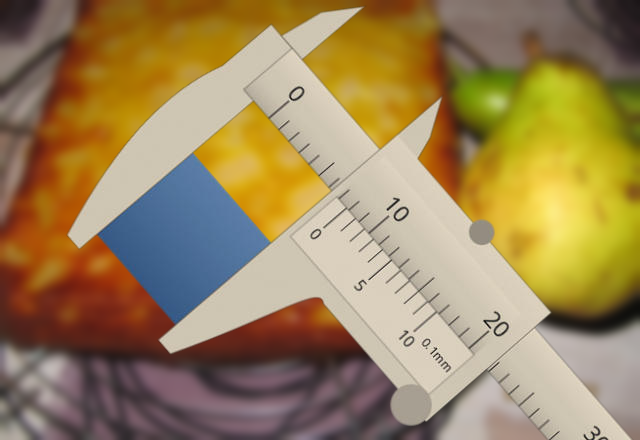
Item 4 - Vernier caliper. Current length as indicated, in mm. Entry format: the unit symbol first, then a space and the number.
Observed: mm 7.8
